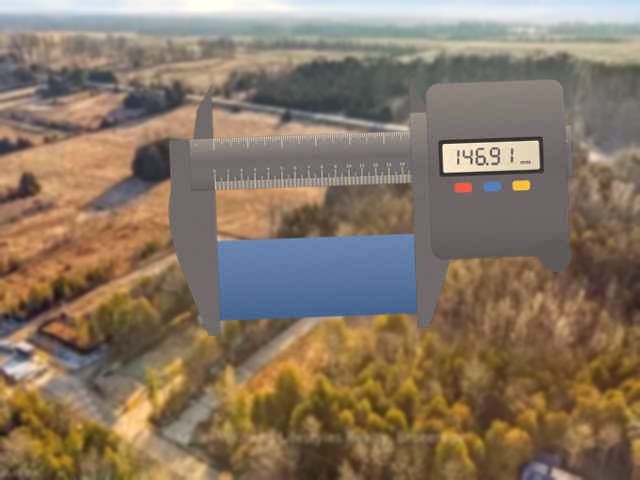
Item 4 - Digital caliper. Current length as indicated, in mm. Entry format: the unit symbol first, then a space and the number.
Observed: mm 146.91
